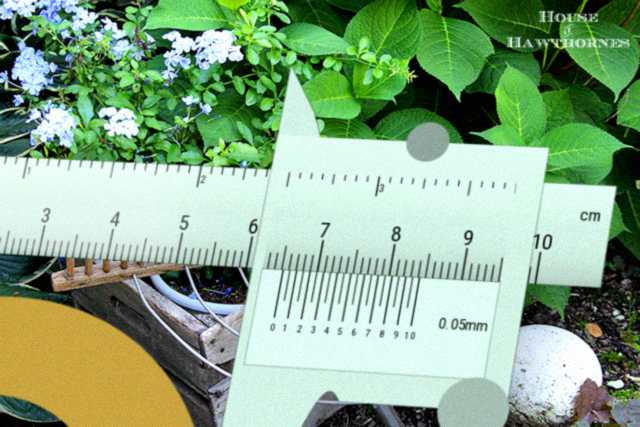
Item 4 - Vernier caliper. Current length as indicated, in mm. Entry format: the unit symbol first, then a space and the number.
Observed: mm 65.2
